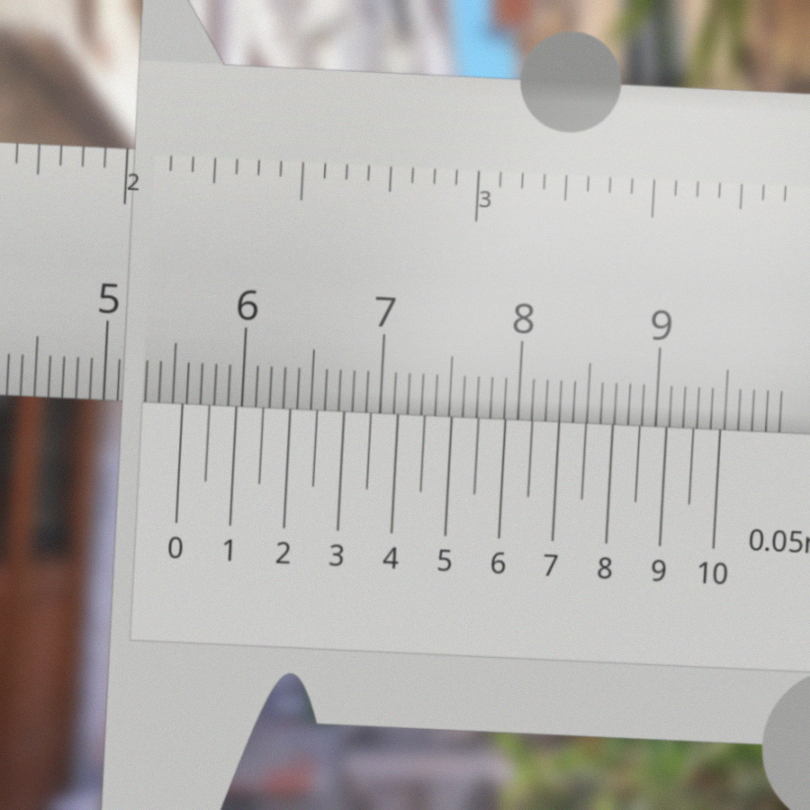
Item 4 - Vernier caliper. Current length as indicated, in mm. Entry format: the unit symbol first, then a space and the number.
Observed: mm 55.7
